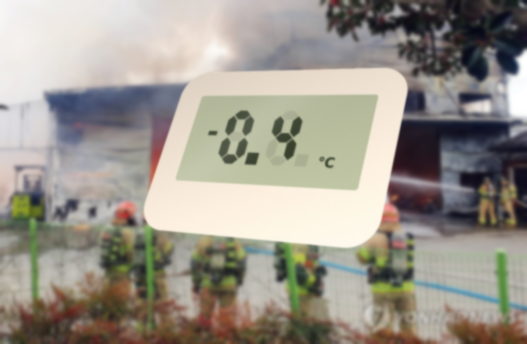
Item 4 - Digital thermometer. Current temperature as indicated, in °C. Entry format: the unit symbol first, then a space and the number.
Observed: °C -0.4
